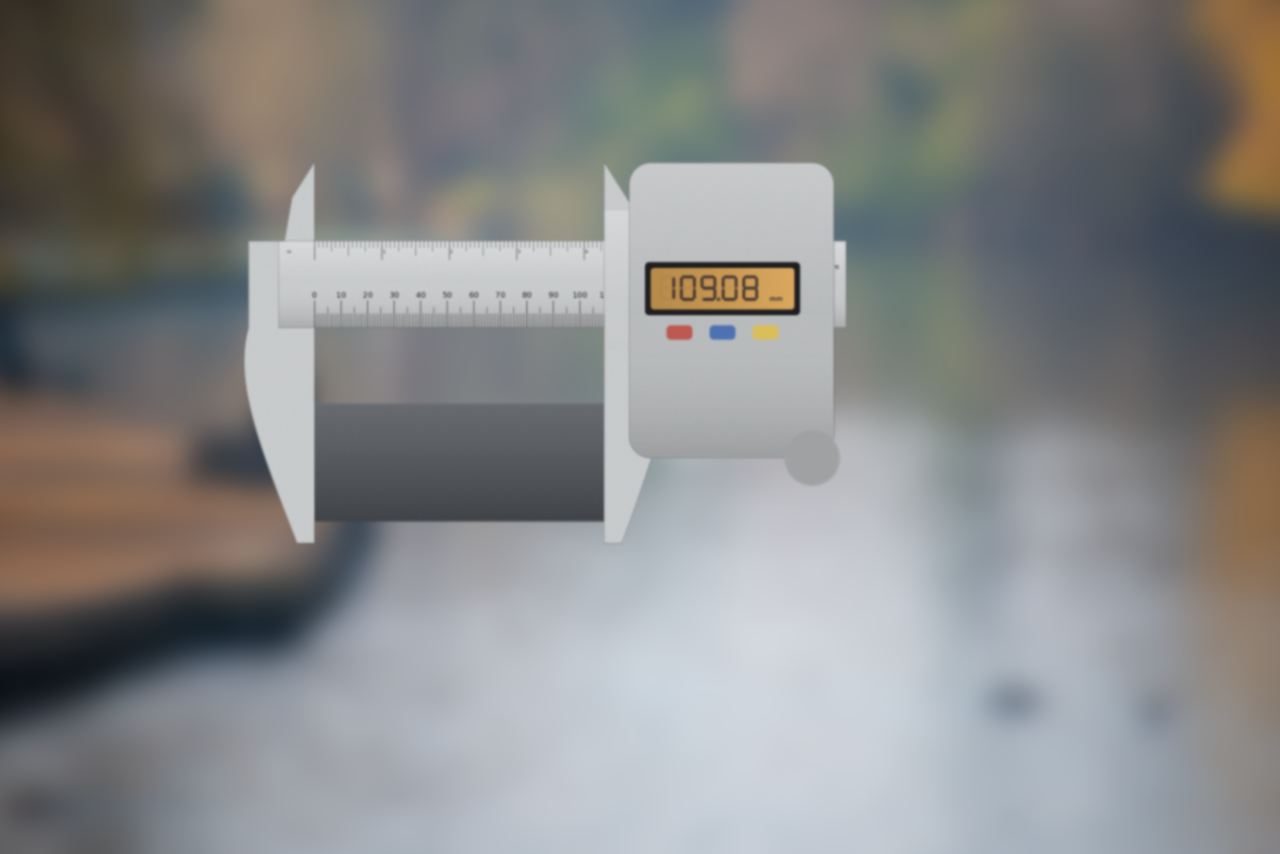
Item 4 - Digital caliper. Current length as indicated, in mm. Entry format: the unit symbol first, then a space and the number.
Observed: mm 109.08
